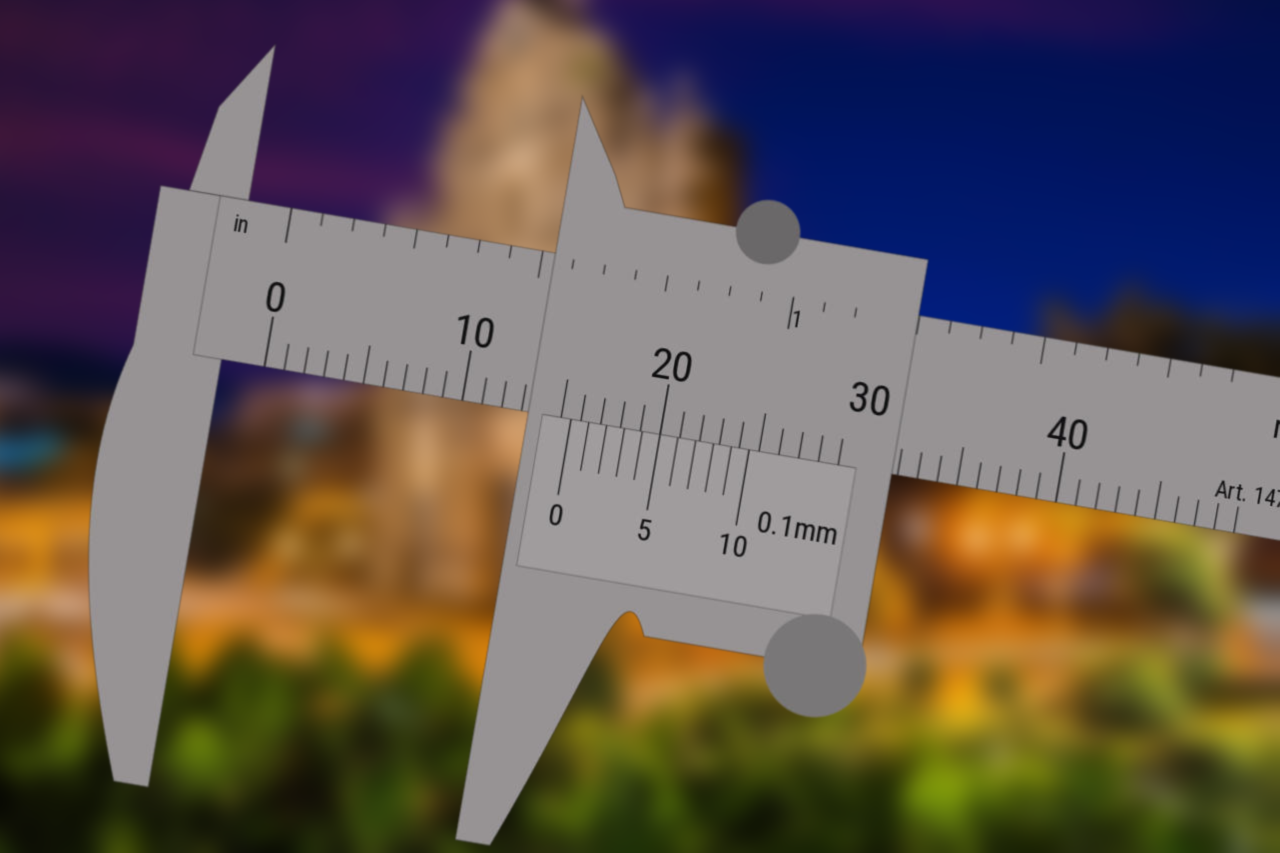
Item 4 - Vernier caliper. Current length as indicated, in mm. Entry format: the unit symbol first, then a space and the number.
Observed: mm 15.5
